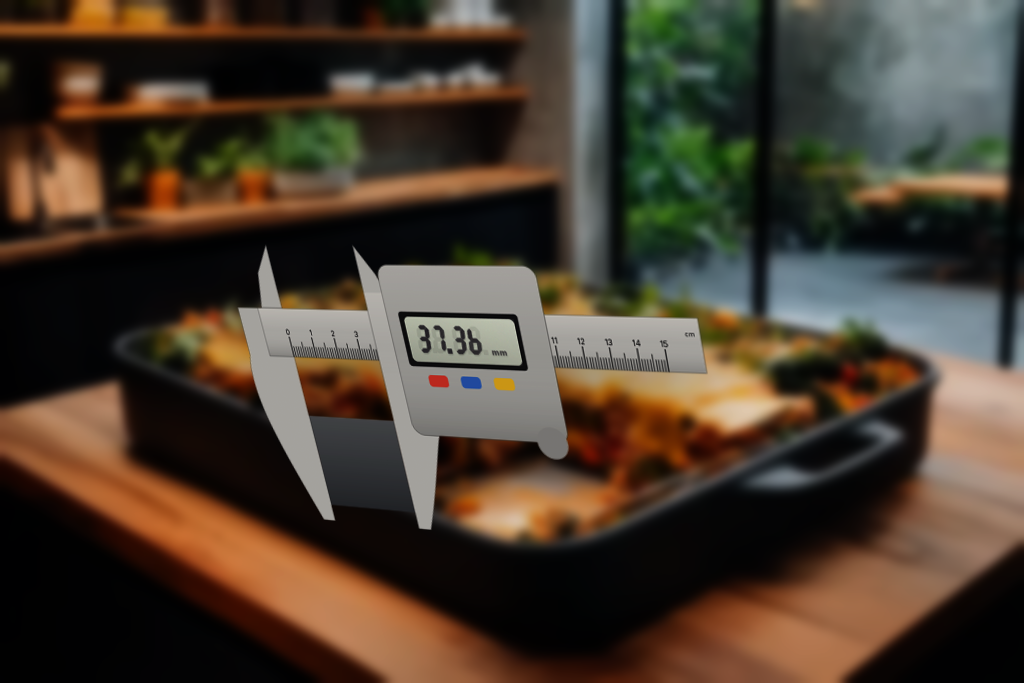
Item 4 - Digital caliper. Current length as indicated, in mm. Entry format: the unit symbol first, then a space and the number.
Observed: mm 37.36
